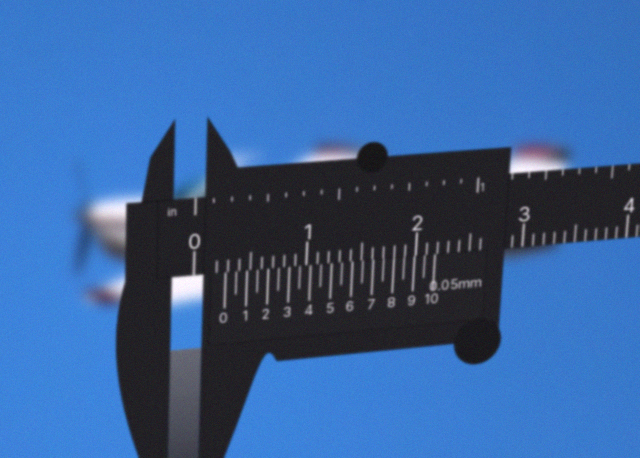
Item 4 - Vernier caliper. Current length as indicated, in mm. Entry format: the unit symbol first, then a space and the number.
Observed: mm 2.8
